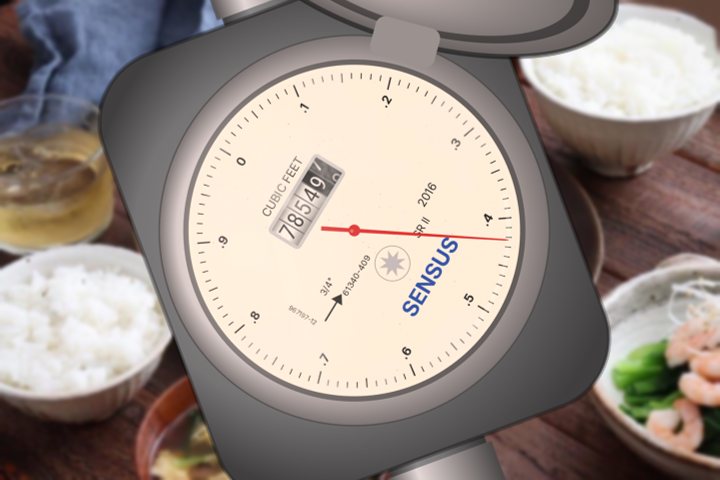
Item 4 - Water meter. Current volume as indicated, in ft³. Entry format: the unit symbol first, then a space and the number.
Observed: ft³ 785497.42
